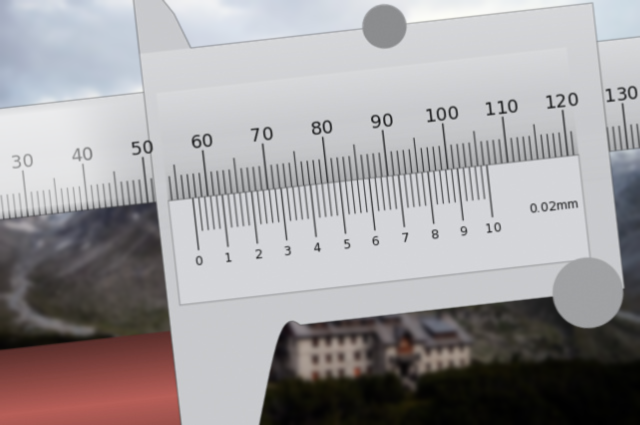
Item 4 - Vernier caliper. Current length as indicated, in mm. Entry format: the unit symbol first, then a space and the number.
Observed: mm 57.5
